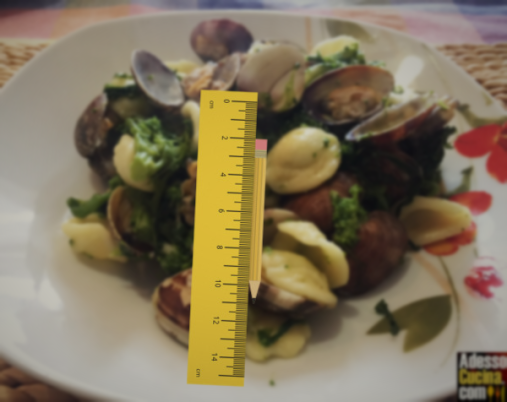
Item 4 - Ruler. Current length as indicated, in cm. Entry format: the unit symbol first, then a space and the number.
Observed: cm 9
